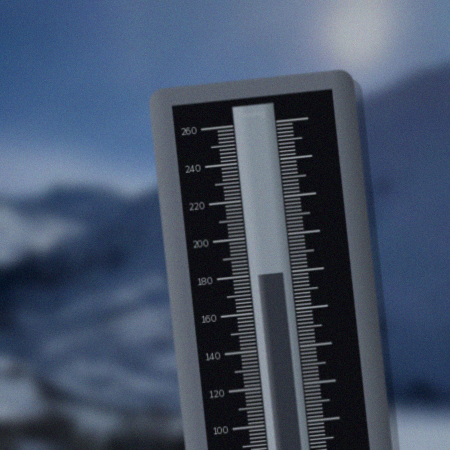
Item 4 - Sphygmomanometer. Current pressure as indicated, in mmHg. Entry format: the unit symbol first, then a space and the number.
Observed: mmHg 180
